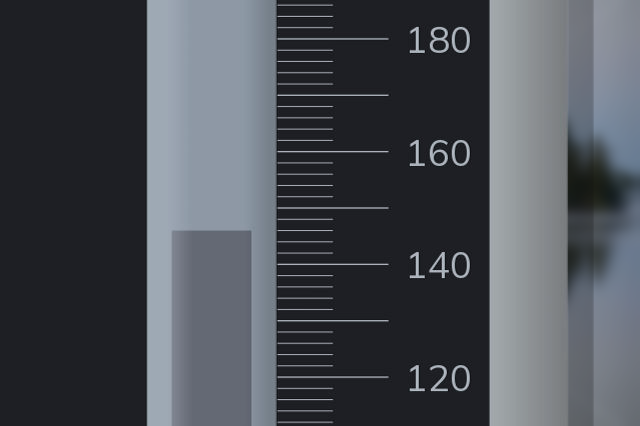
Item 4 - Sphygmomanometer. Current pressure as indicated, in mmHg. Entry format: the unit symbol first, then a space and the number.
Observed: mmHg 146
